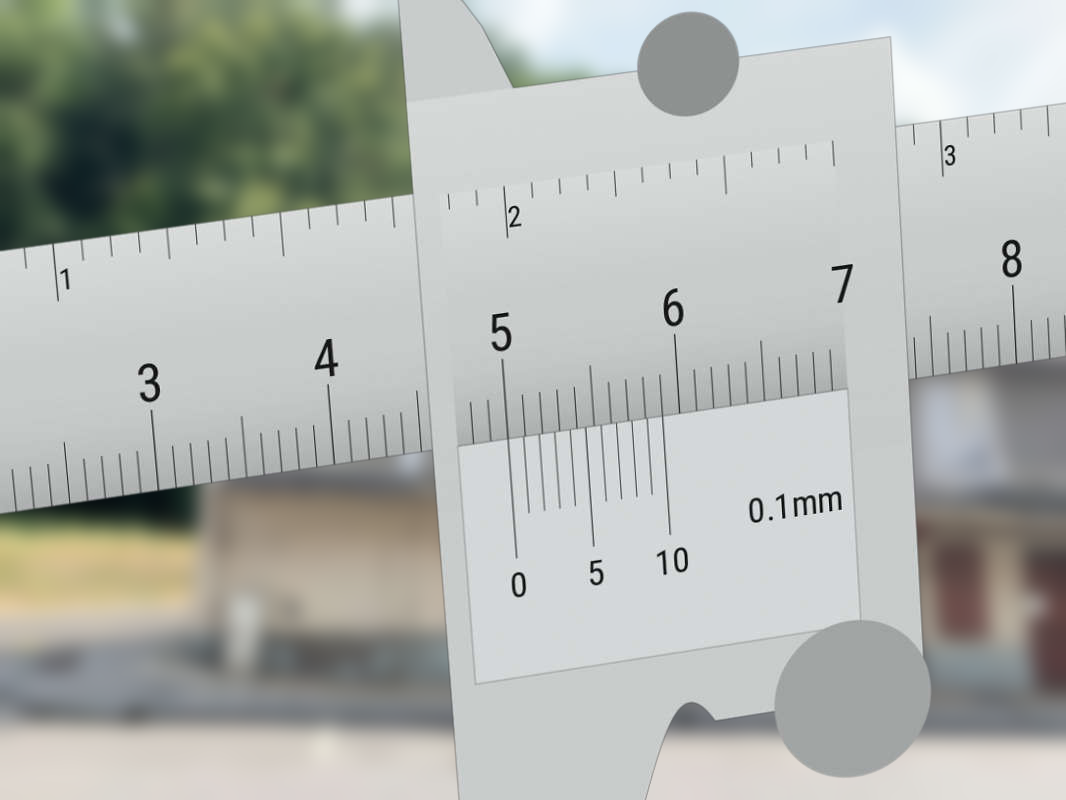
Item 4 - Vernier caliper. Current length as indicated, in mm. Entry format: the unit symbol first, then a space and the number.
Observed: mm 50.0
